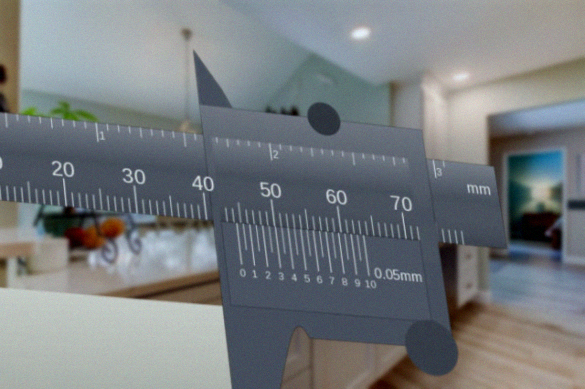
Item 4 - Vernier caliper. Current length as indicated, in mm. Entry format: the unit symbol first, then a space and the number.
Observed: mm 44.4
